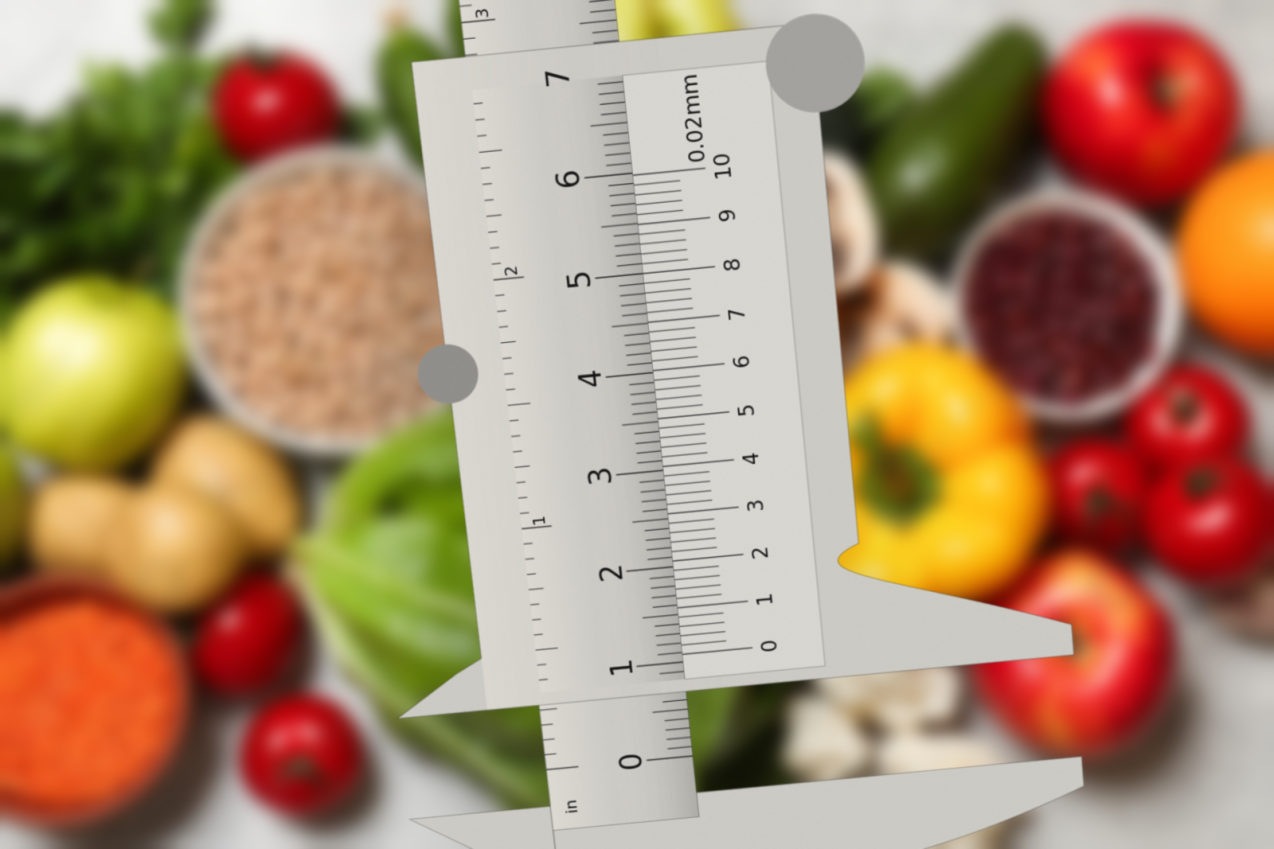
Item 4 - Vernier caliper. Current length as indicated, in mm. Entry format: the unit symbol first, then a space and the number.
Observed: mm 10.8
